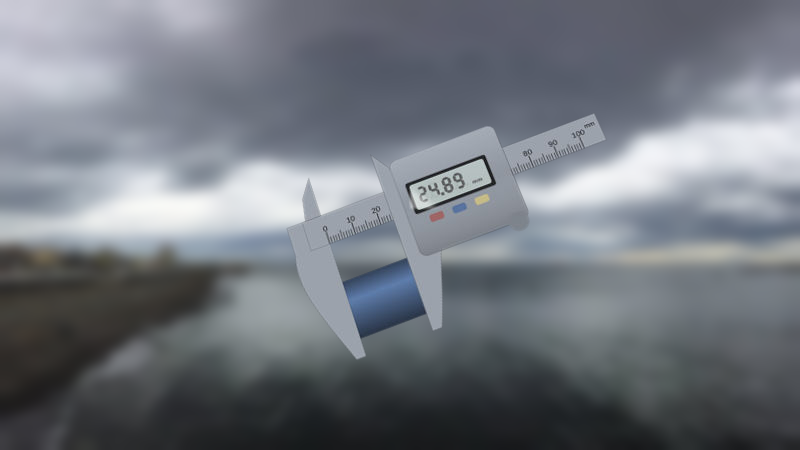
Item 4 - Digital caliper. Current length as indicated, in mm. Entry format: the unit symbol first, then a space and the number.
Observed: mm 24.89
